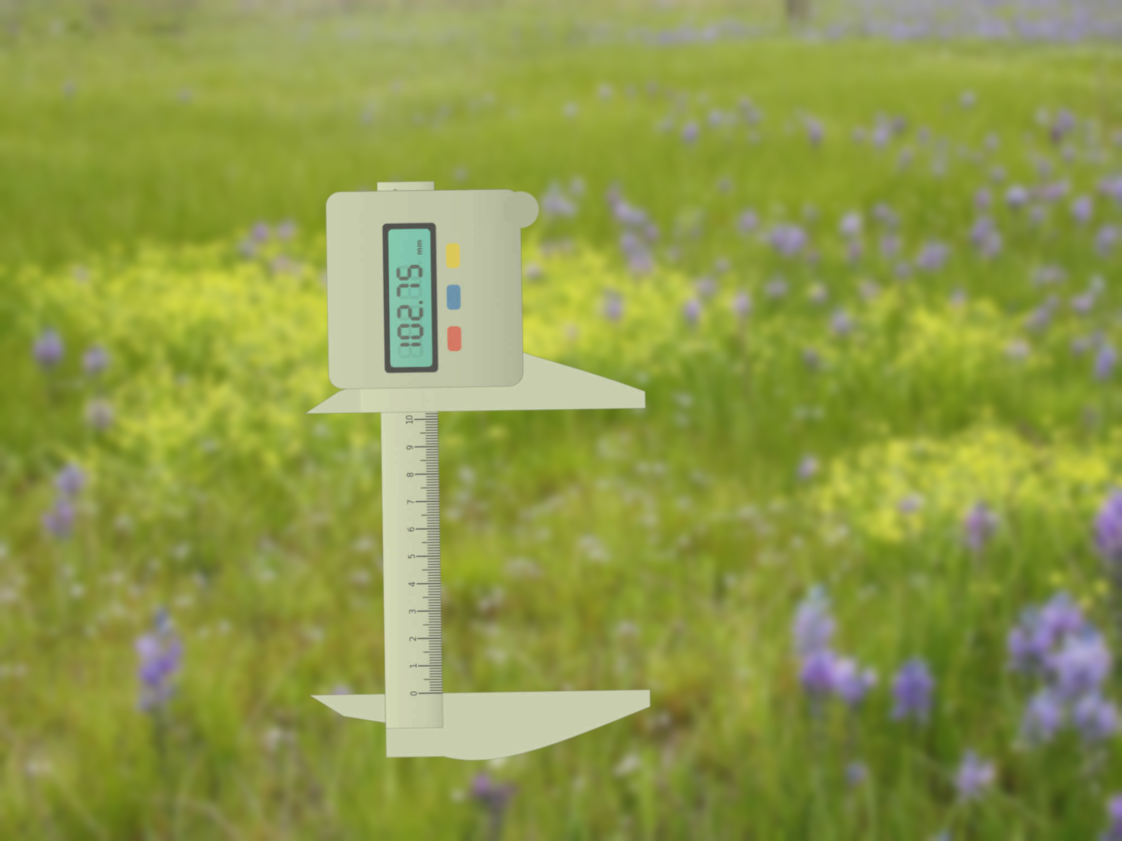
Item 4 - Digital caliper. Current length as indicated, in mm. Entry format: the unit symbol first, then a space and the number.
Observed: mm 102.75
